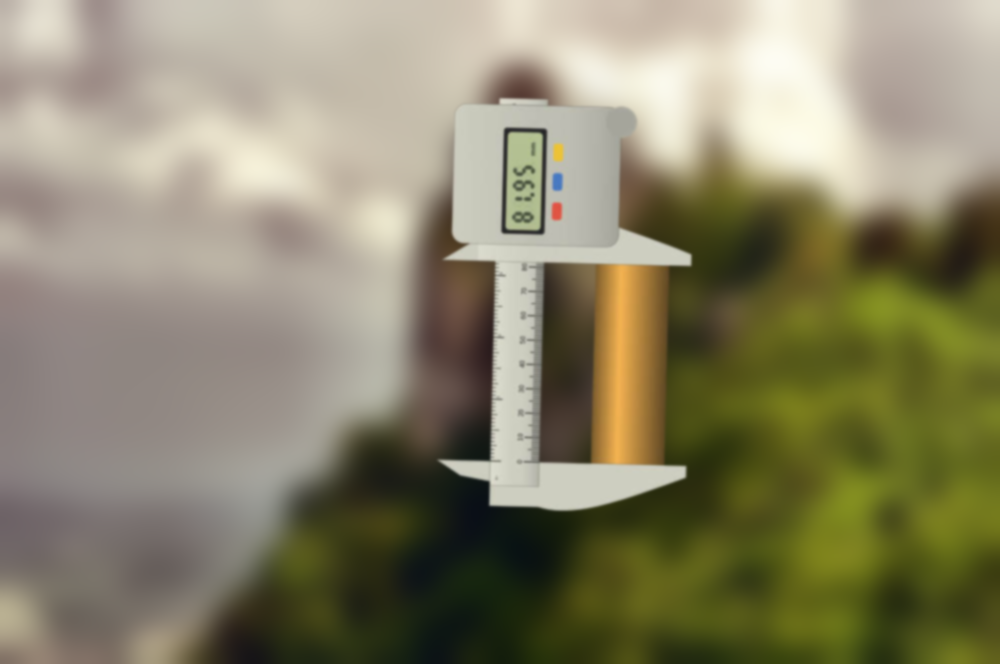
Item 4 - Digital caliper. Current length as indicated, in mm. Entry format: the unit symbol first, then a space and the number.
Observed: mm 81.95
